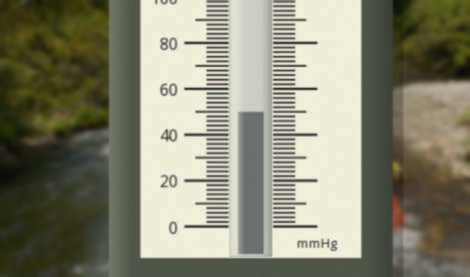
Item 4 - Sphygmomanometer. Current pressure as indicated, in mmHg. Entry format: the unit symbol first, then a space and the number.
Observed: mmHg 50
